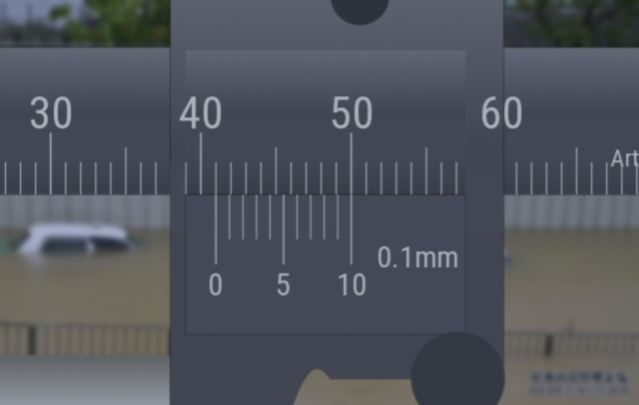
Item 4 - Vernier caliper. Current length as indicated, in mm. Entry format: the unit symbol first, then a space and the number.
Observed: mm 41.0
